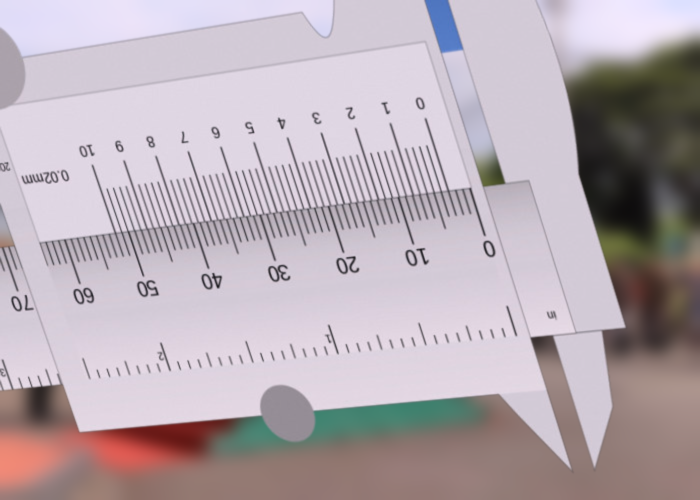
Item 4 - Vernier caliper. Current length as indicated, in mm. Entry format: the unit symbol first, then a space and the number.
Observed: mm 3.0
